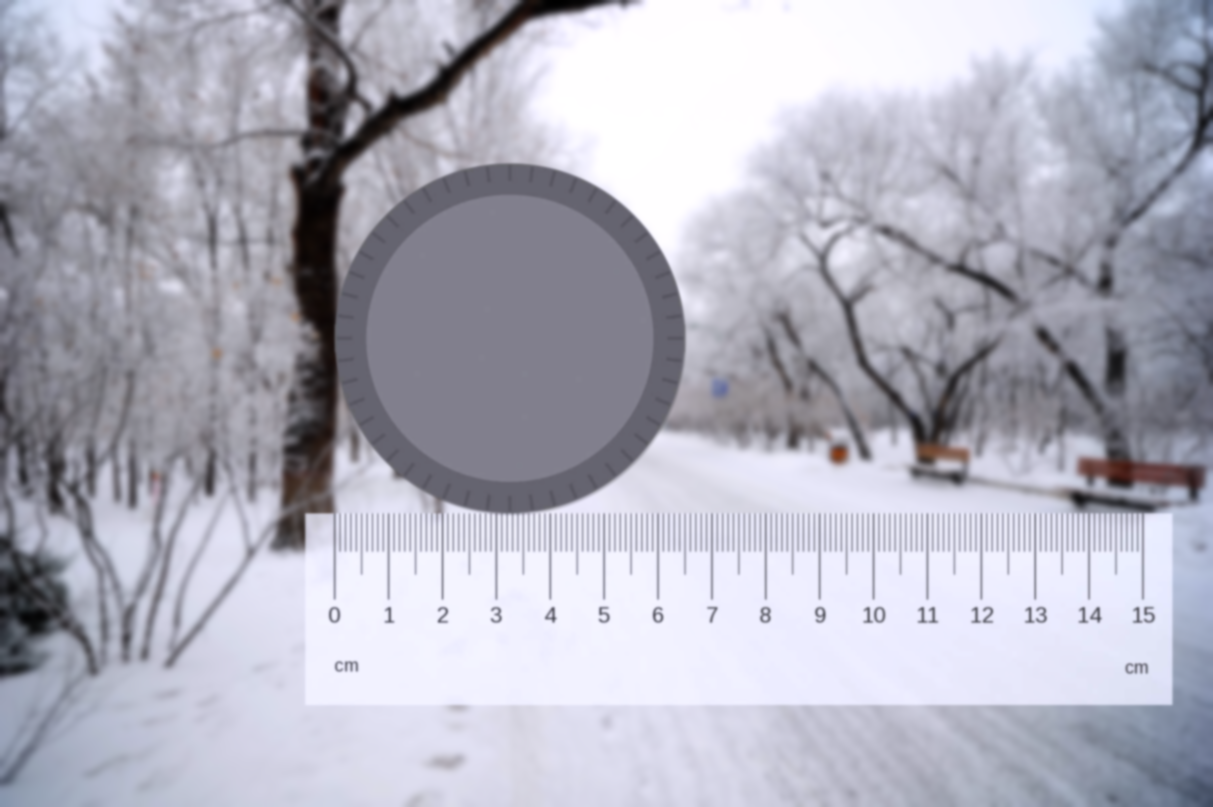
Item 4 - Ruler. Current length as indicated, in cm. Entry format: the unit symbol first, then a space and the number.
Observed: cm 6.5
